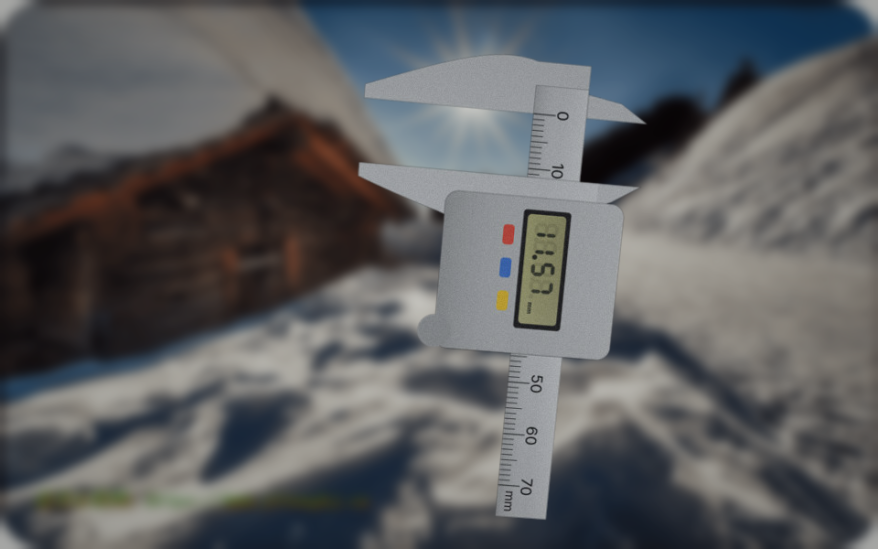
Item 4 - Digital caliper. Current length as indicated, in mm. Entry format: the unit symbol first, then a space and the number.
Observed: mm 11.57
